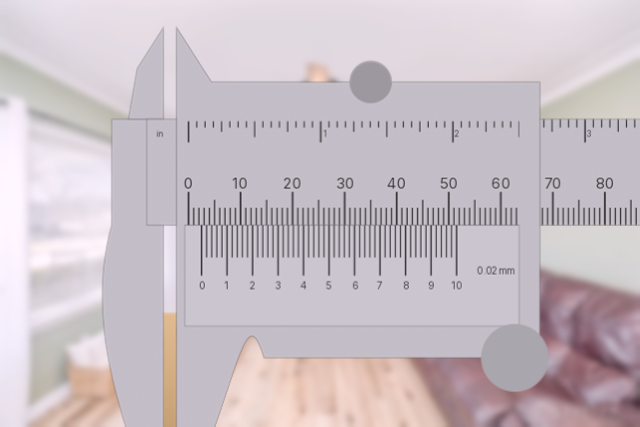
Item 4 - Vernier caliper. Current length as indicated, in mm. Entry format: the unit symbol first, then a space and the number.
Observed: mm 2.5
